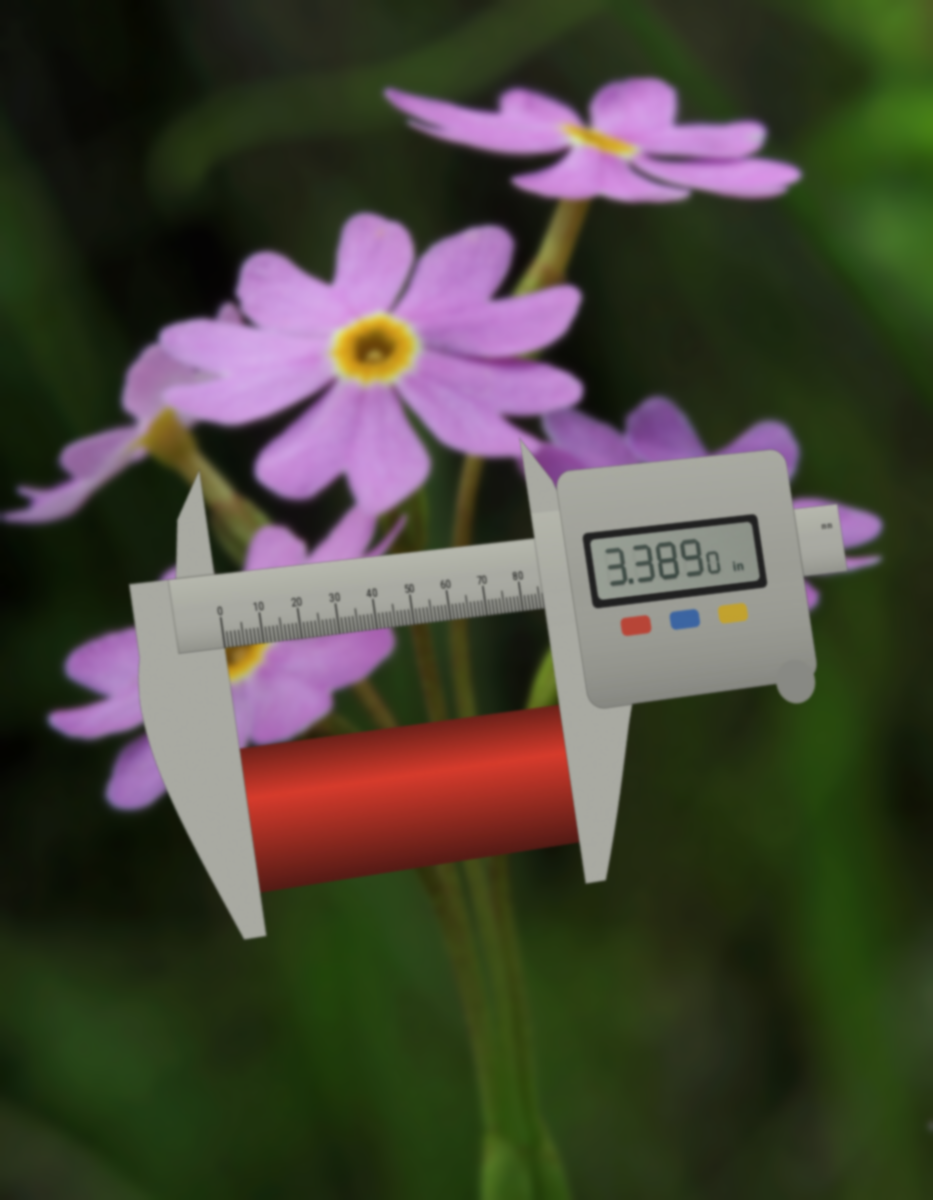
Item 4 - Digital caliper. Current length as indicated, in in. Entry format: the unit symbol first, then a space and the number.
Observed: in 3.3890
